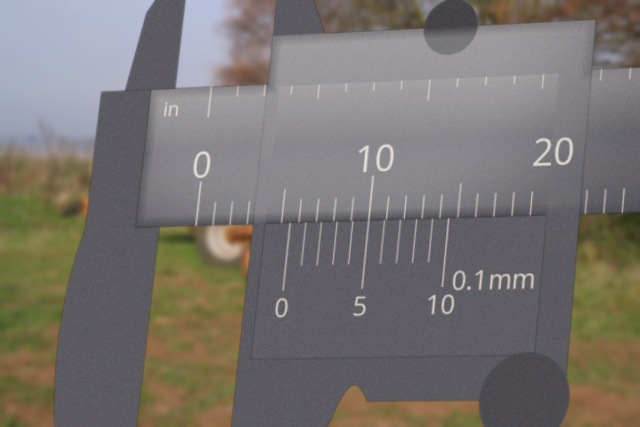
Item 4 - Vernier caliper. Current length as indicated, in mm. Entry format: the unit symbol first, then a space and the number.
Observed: mm 5.5
